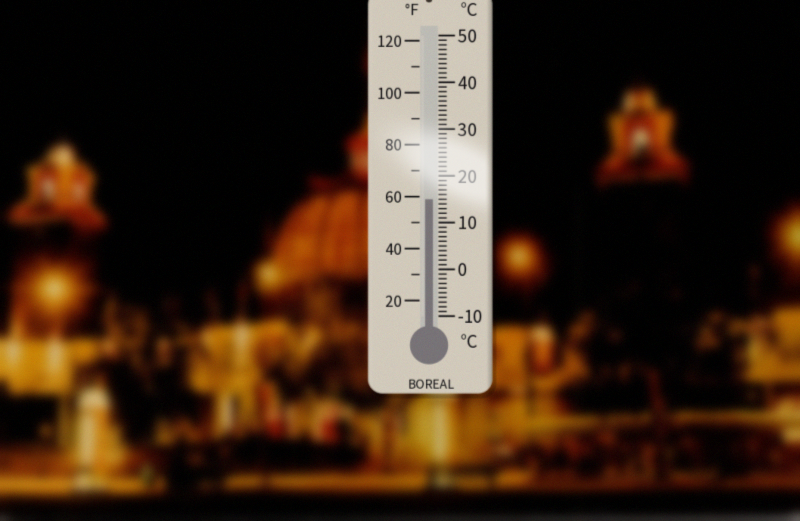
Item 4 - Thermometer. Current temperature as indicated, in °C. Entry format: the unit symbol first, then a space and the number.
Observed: °C 15
